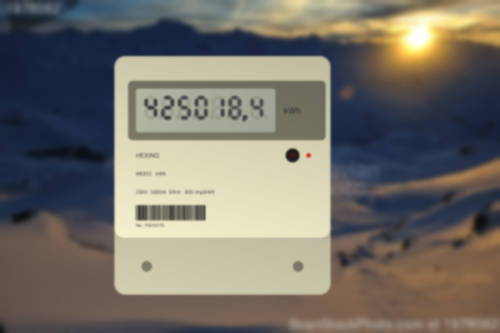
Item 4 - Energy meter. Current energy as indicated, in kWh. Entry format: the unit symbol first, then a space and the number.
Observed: kWh 425018.4
